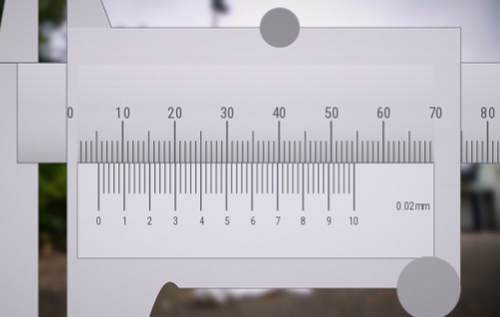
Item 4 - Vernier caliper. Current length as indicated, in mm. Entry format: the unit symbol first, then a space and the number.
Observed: mm 5.4
